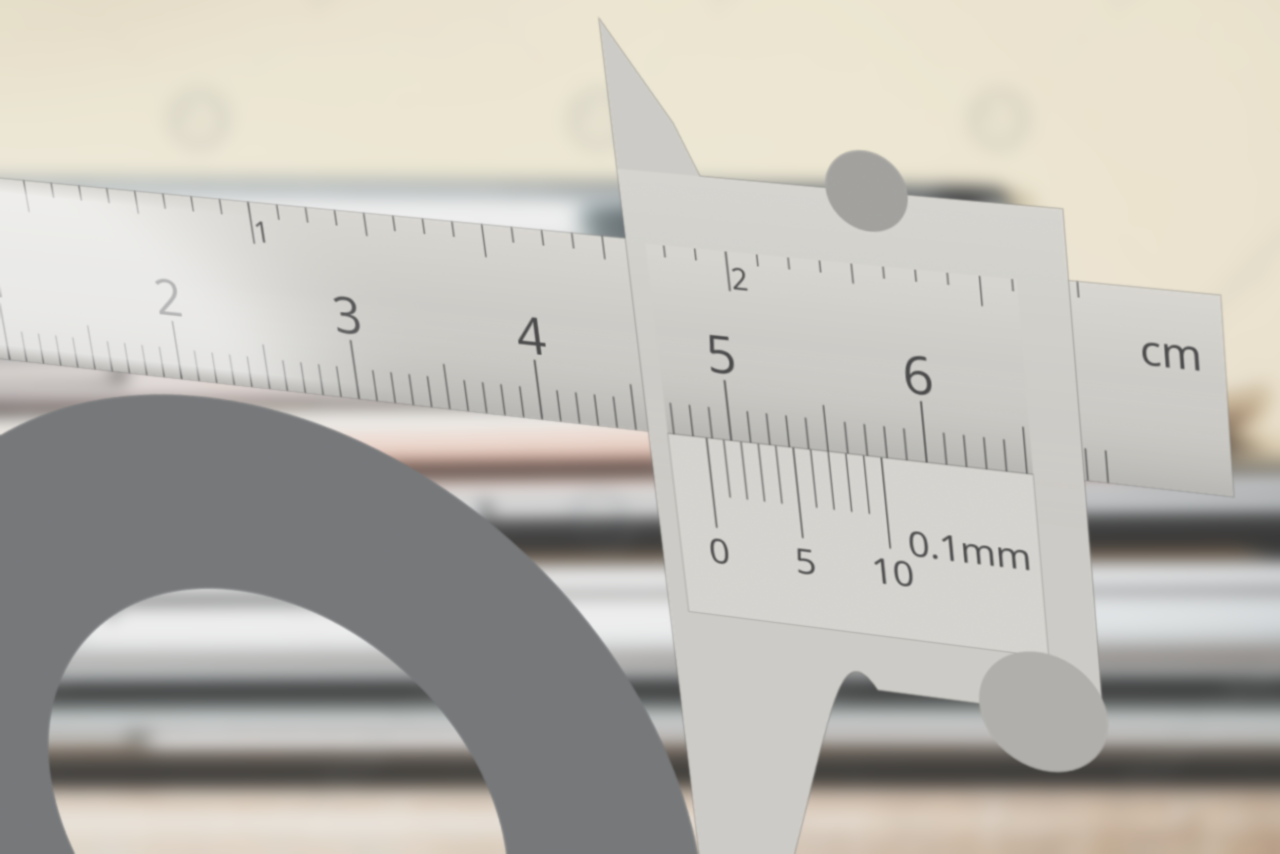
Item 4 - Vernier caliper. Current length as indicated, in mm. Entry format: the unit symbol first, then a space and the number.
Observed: mm 48.7
